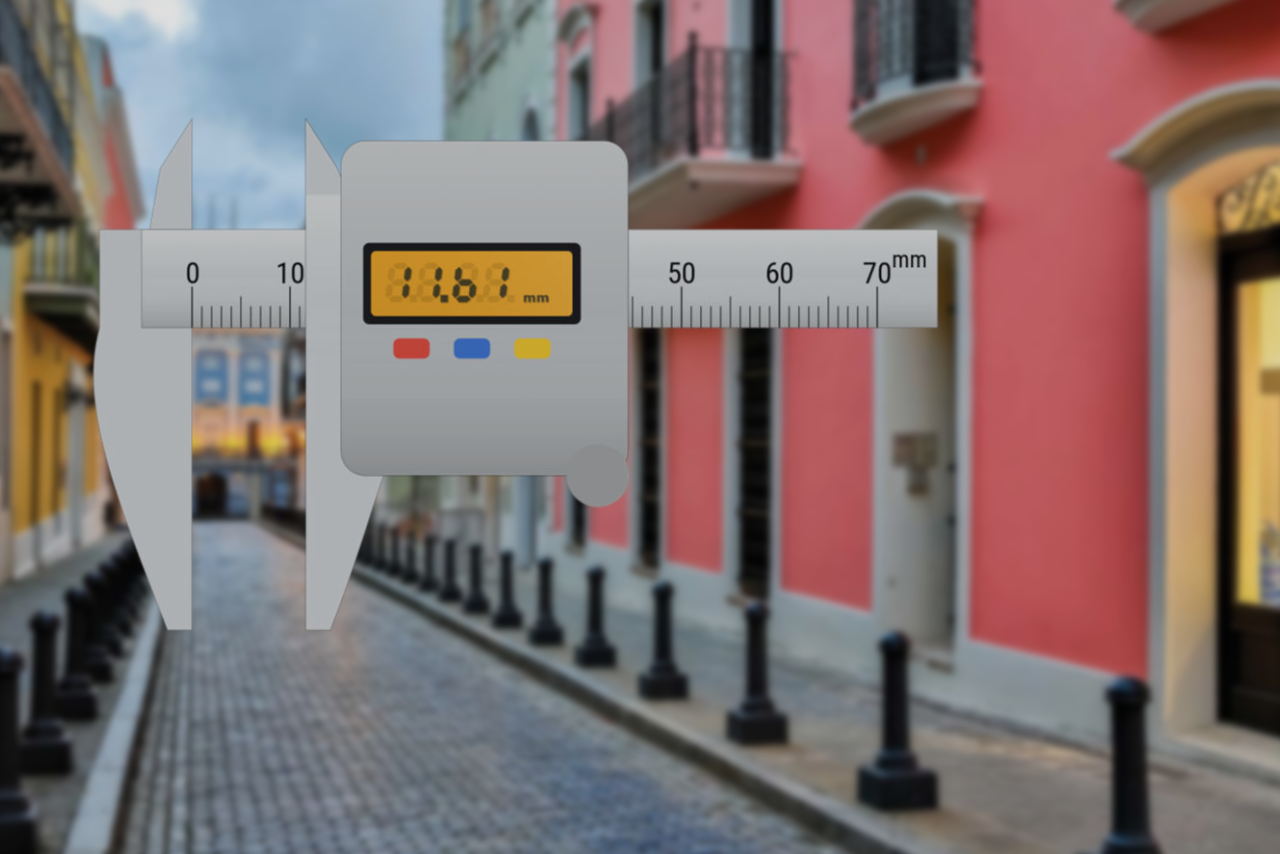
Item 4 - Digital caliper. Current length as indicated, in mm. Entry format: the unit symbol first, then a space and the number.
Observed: mm 11.61
